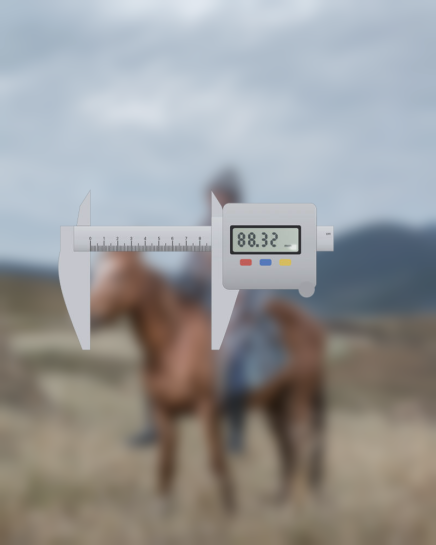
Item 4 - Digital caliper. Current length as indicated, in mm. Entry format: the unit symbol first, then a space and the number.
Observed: mm 88.32
